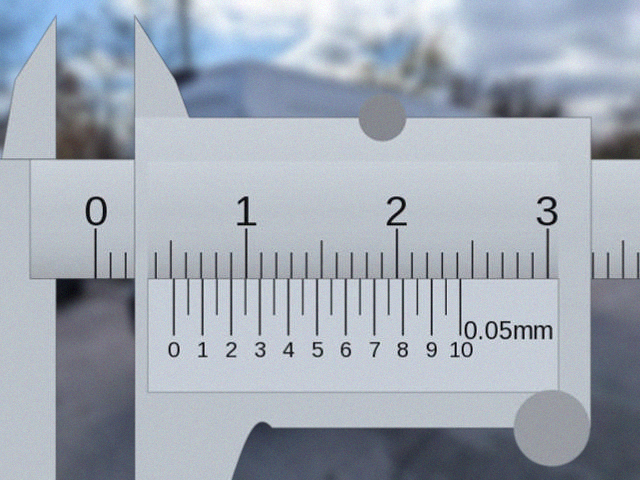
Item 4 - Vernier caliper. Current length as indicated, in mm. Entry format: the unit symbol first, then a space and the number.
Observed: mm 5.2
